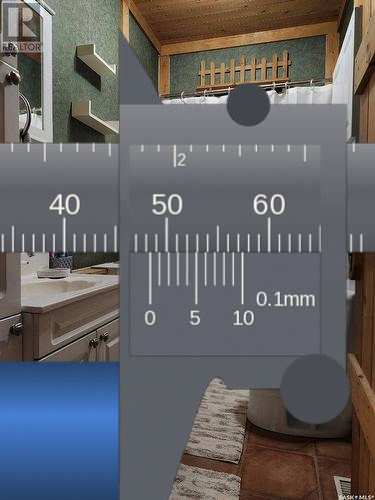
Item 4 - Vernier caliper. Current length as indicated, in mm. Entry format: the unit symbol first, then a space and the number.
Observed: mm 48.4
